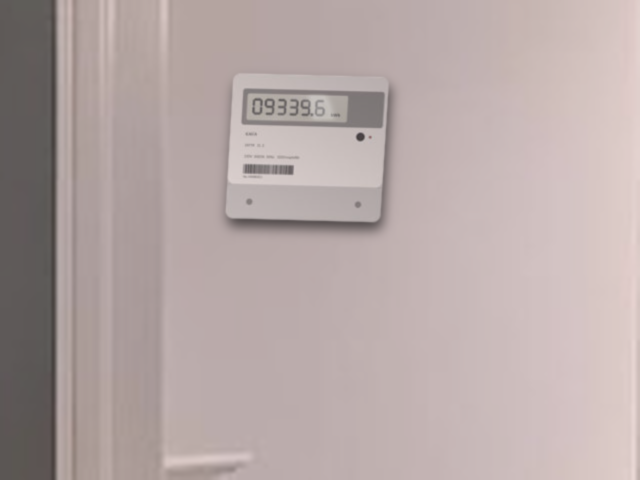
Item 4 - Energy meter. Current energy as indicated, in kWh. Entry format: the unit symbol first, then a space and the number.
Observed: kWh 9339.6
